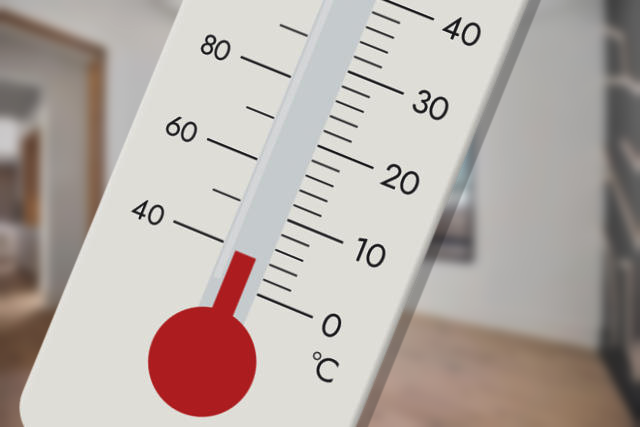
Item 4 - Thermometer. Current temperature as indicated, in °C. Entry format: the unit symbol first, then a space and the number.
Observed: °C 4
